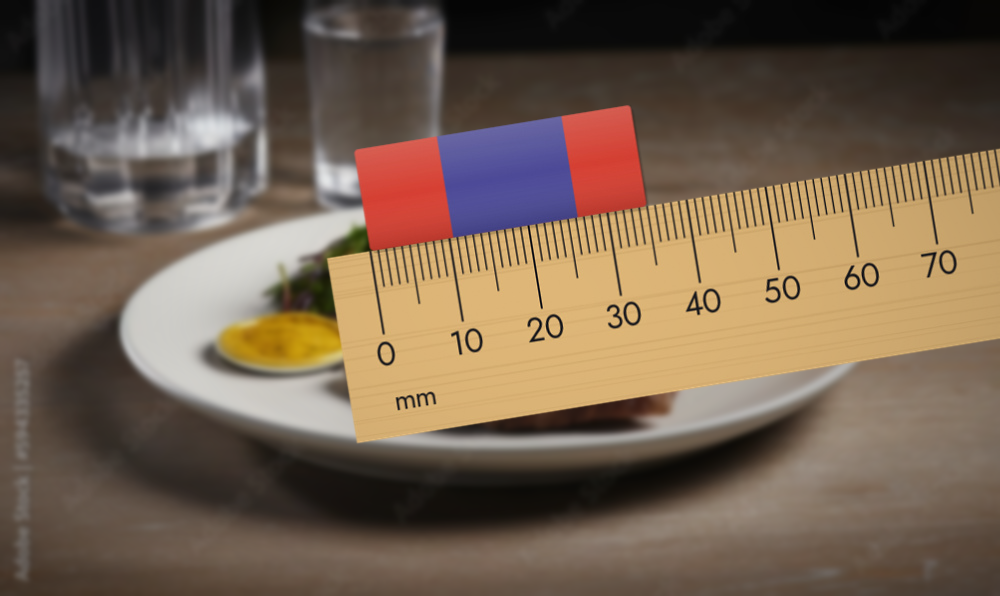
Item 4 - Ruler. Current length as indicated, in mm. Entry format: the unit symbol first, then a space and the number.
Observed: mm 35
